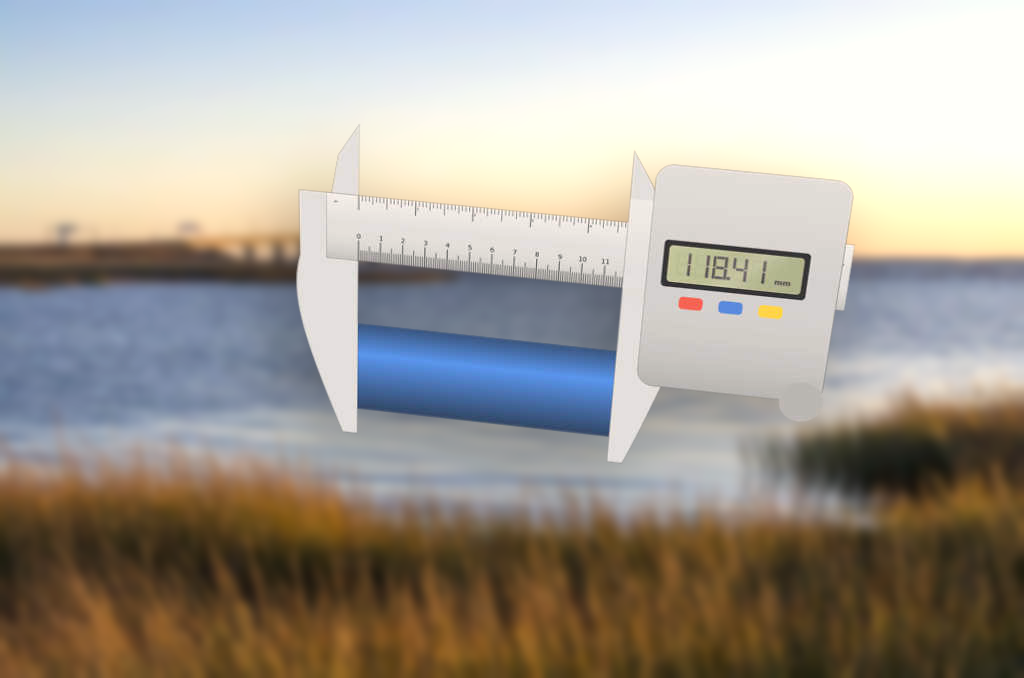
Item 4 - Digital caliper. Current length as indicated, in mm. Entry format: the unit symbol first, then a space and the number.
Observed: mm 118.41
